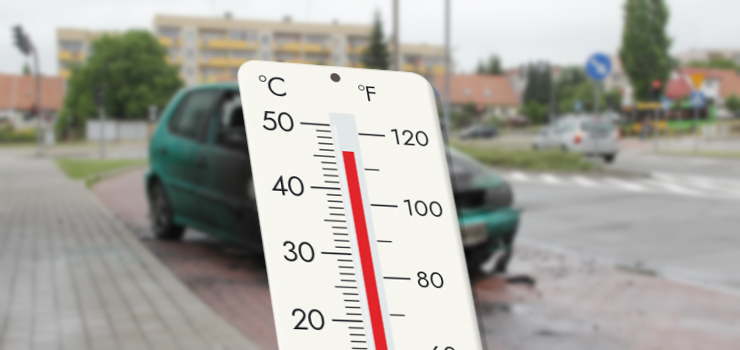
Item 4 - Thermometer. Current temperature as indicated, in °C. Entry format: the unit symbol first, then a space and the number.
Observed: °C 46
